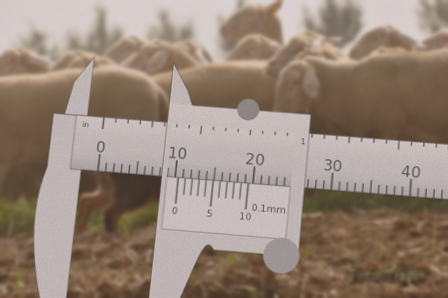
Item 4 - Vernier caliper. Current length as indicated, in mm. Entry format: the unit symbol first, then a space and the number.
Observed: mm 10.4
